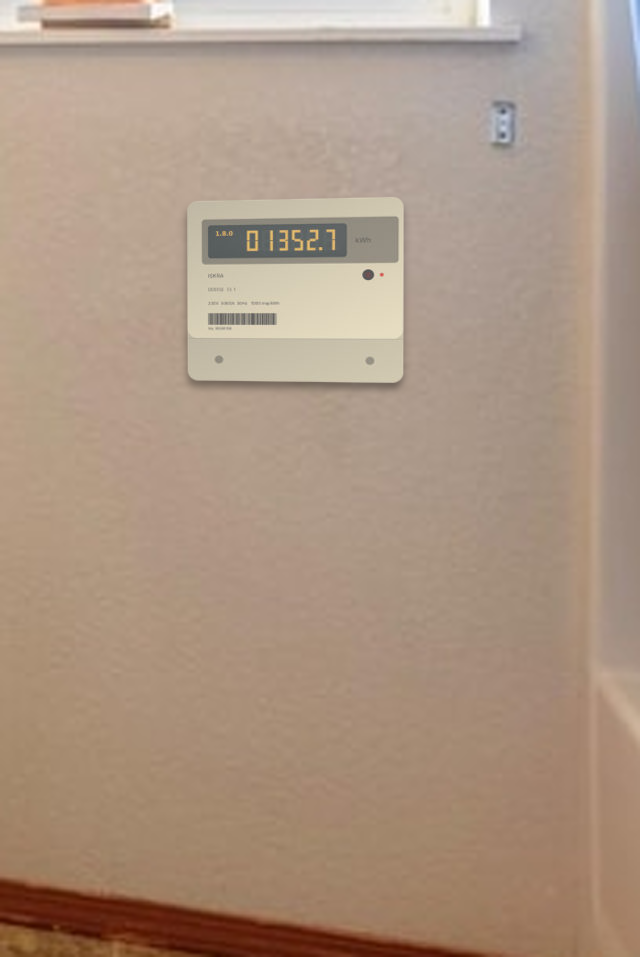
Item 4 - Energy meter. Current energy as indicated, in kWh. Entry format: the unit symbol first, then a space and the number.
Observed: kWh 1352.7
